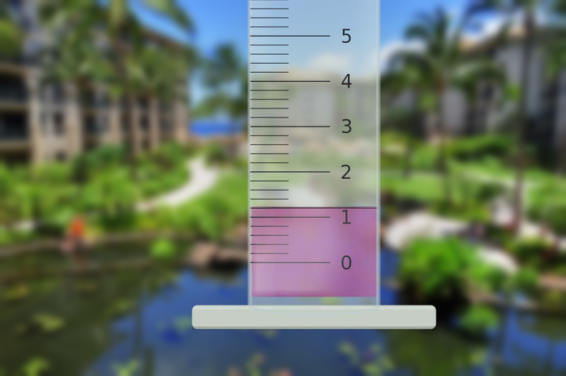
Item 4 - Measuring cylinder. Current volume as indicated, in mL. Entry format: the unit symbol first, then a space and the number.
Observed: mL 1.2
